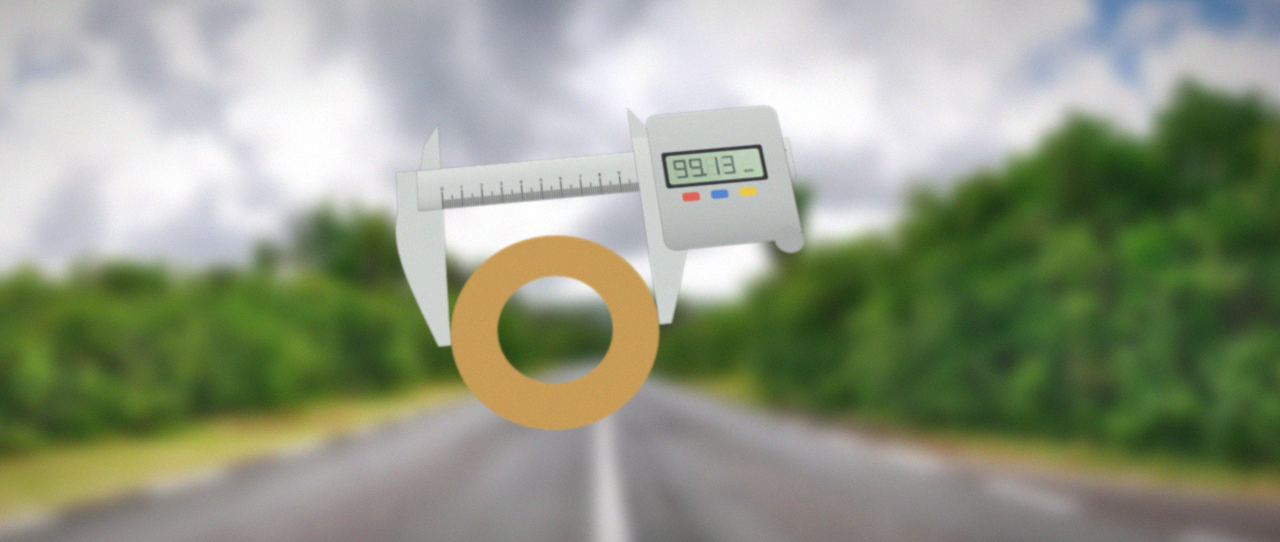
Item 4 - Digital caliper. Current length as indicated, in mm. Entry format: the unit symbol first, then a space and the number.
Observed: mm 99.13
